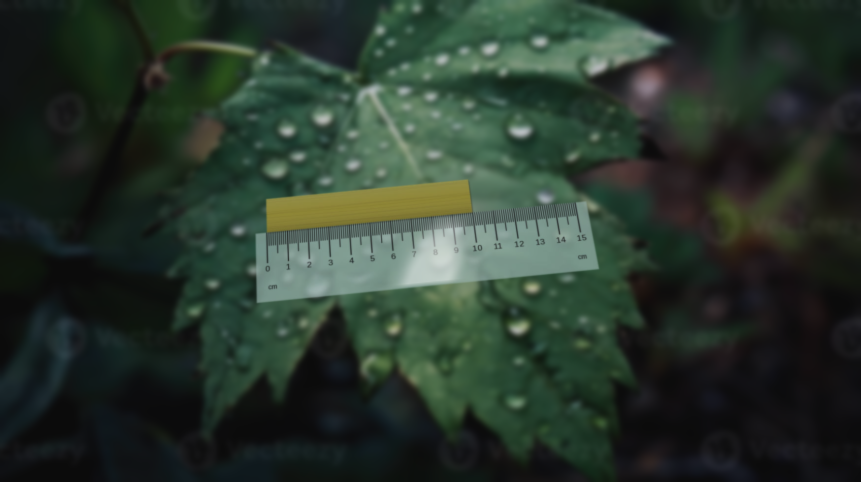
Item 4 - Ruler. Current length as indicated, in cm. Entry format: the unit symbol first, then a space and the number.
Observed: cm 10
